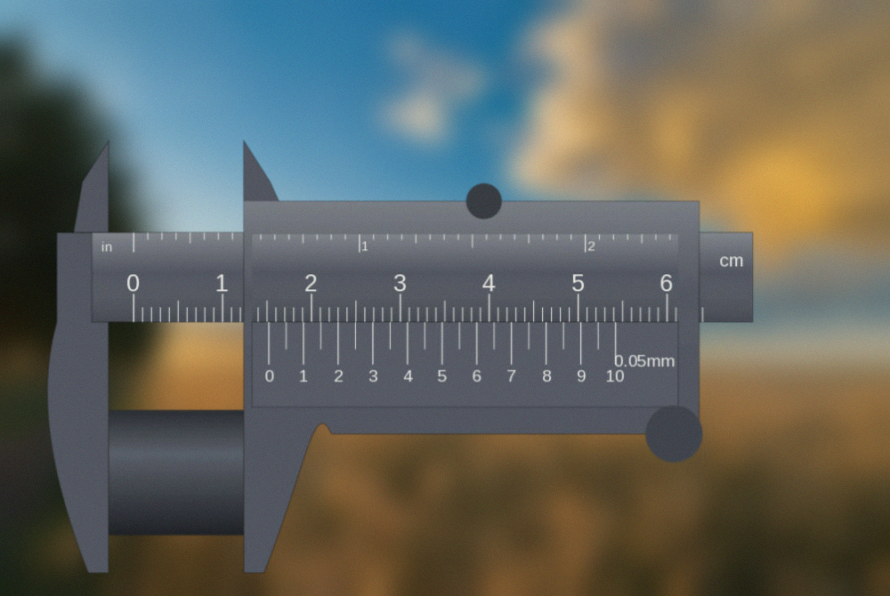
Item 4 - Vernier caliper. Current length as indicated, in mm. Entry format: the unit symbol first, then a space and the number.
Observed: mm 15.2
